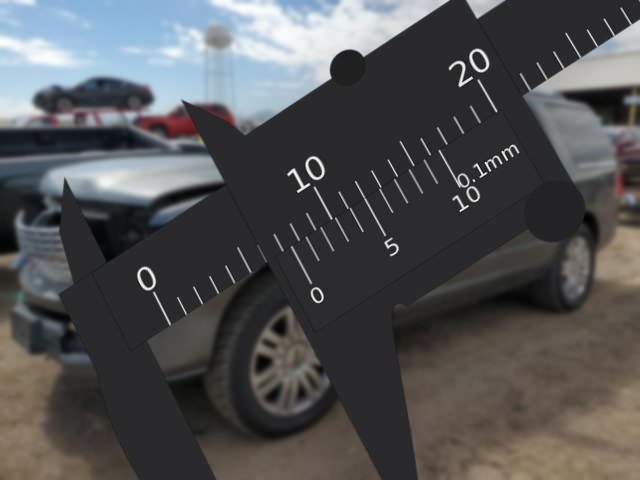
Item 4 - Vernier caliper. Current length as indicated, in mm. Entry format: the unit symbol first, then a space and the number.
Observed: mm 7.5
